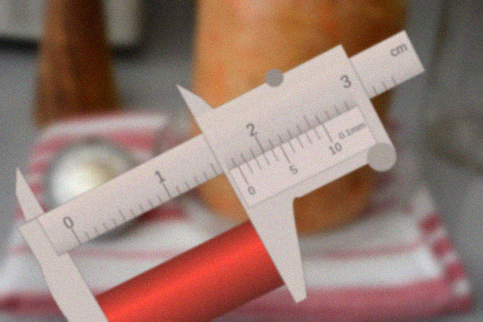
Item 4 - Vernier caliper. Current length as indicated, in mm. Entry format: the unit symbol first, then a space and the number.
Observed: mm 17.2
